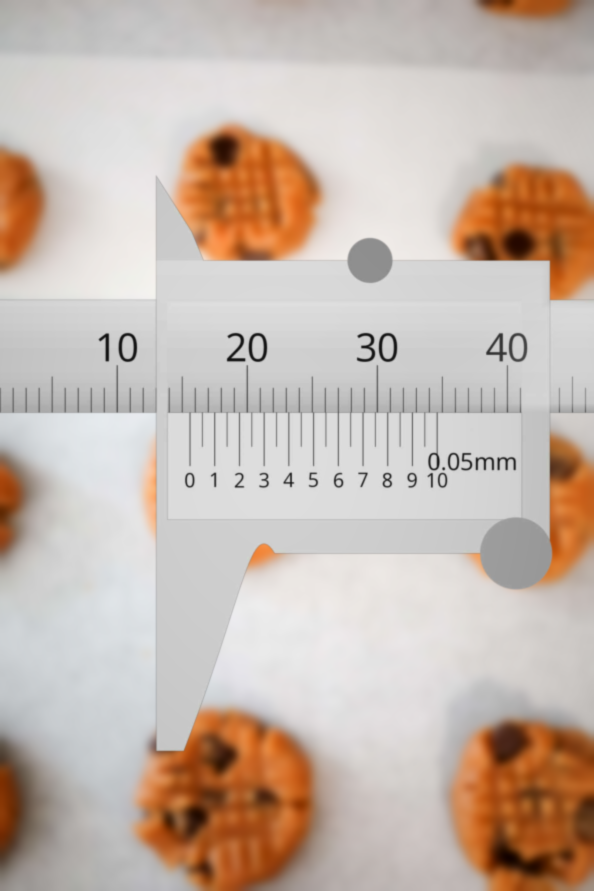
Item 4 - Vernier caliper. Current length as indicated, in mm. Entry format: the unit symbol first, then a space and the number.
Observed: mm 15.6
